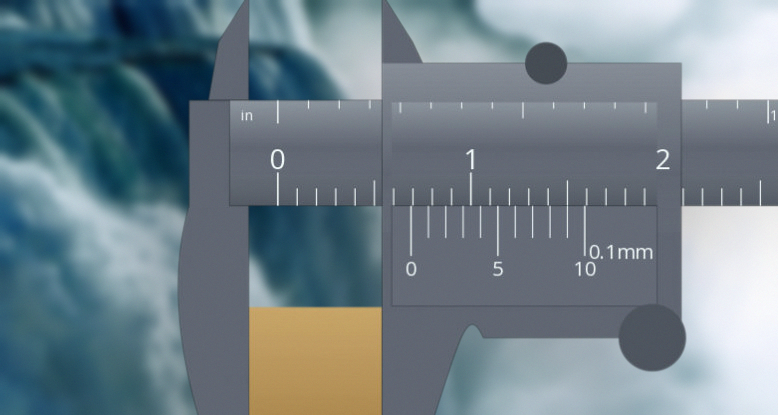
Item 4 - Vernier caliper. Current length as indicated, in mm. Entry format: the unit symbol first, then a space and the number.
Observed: mm 6.9
